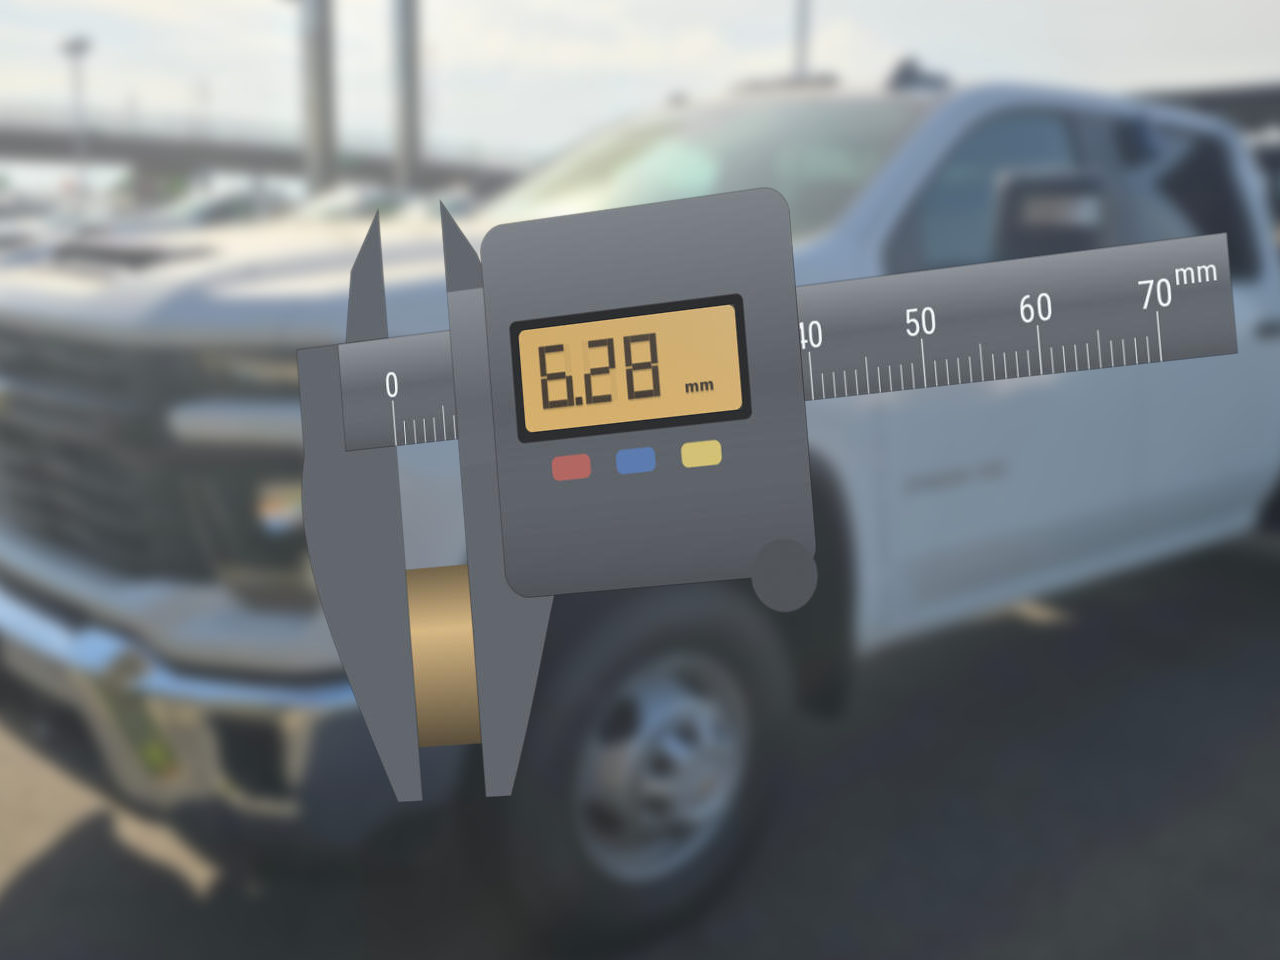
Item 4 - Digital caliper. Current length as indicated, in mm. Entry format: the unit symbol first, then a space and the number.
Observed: mm 6.28
